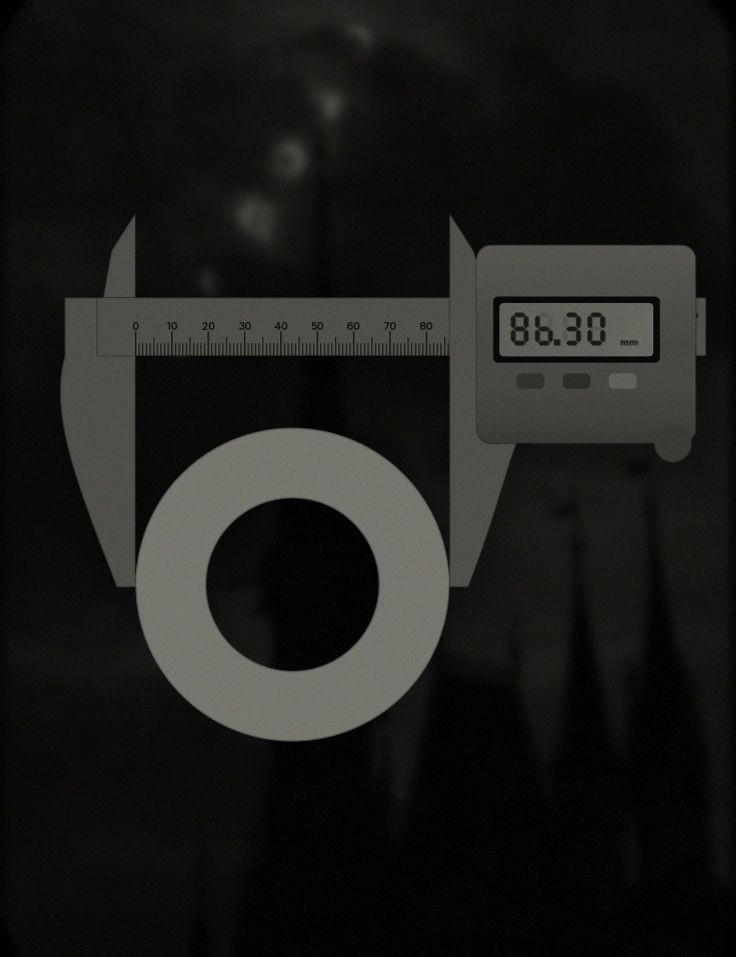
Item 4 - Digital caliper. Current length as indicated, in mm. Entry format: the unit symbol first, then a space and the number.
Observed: mm 86.30
